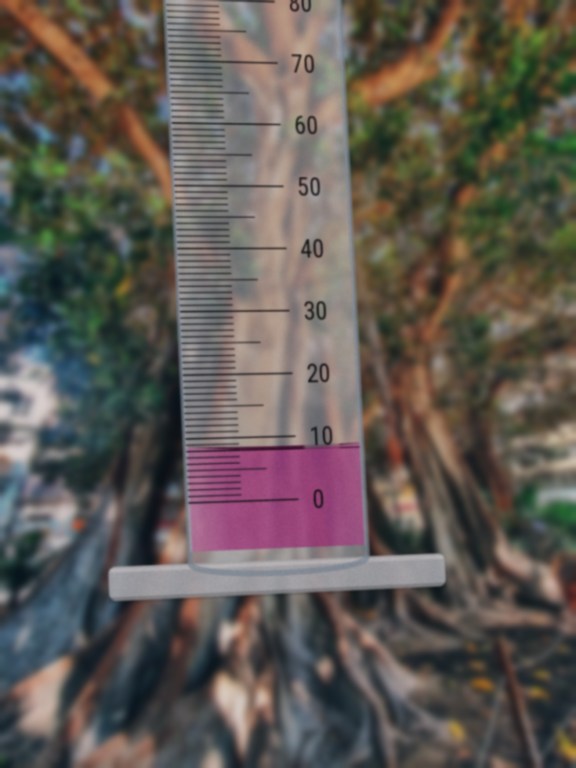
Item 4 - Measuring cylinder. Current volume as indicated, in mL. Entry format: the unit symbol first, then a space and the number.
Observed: mL 8
